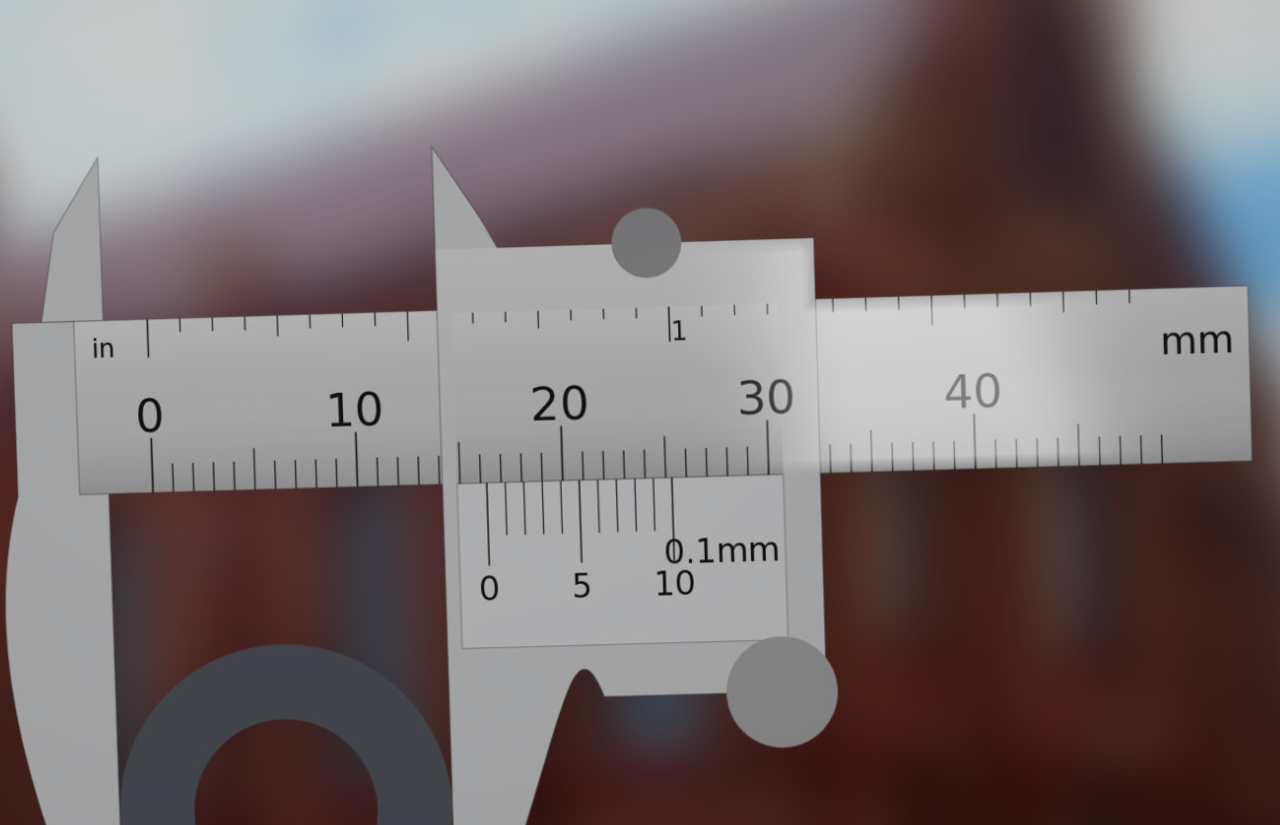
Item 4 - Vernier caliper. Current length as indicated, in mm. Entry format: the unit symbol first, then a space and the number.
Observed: mm 16.3
